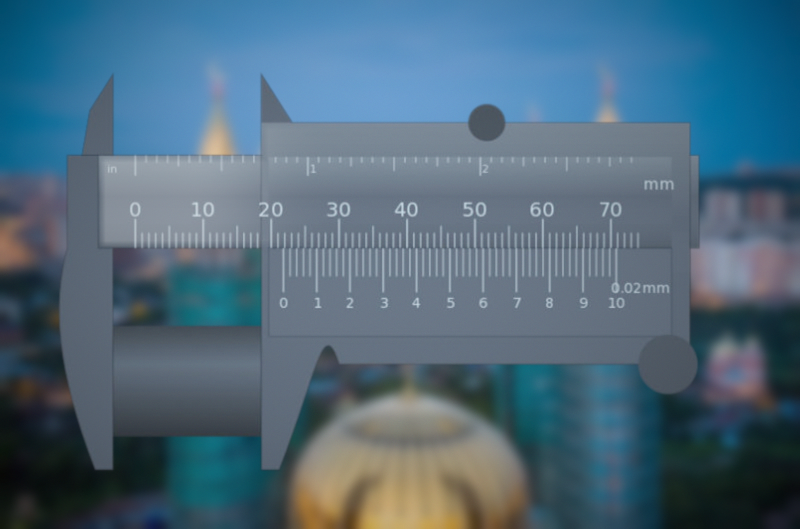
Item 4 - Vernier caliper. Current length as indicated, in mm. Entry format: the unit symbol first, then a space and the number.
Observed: mm 21.8
